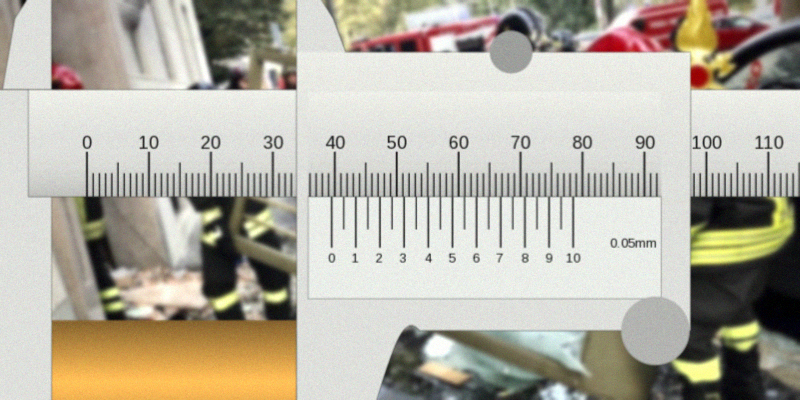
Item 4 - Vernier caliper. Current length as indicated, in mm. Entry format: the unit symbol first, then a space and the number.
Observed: mm 39.5
